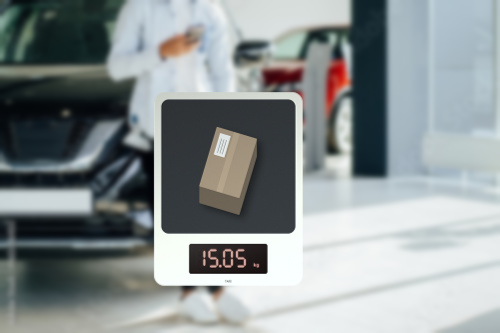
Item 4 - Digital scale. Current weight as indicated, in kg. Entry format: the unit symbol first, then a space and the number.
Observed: kg 15.05
